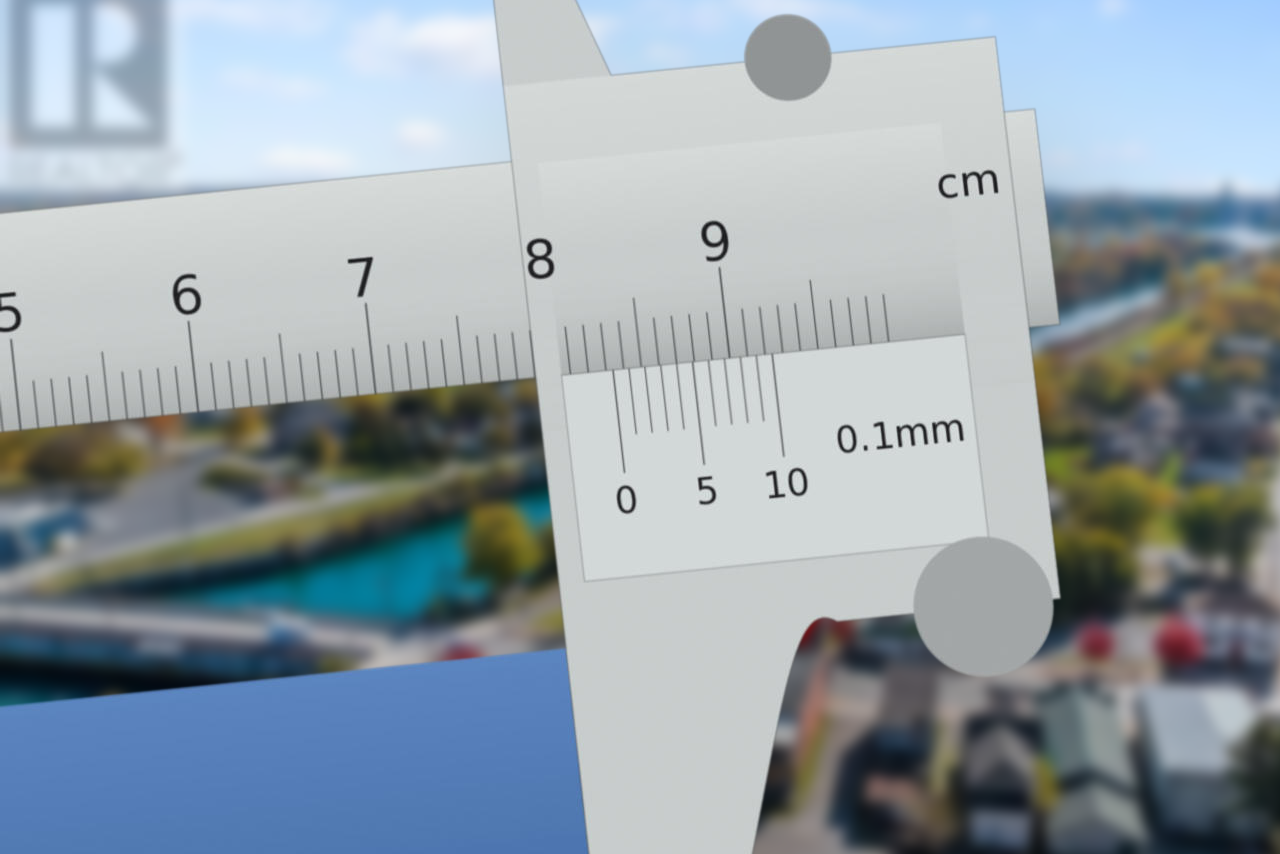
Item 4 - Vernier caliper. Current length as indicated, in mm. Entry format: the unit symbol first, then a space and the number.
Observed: mm 83.4
